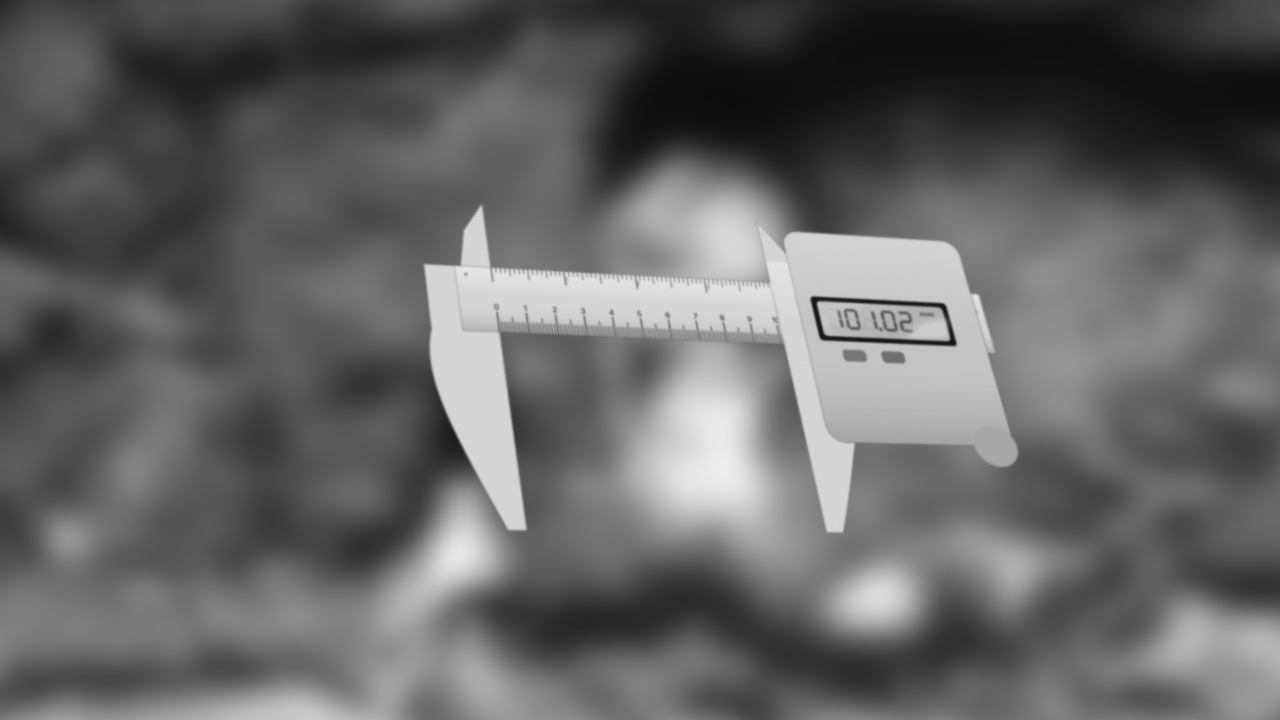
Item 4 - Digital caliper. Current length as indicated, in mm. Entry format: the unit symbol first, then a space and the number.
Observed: mm 101.02
